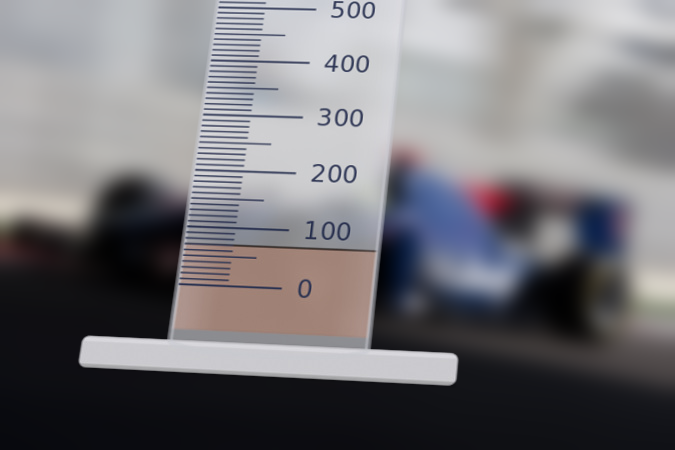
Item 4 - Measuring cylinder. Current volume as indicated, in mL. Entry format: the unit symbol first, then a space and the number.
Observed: mL 70
